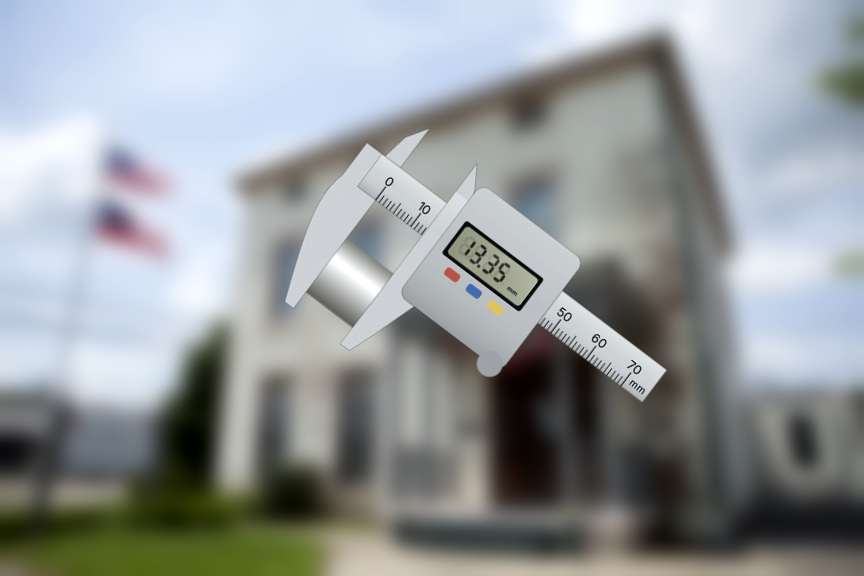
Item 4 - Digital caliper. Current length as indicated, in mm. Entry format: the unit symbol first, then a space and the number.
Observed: mm 13.35
